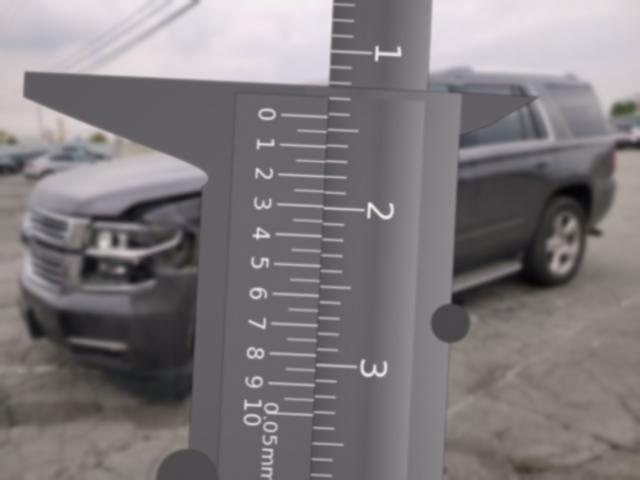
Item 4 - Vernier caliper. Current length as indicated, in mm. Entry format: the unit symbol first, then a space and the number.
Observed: mm 14.2
